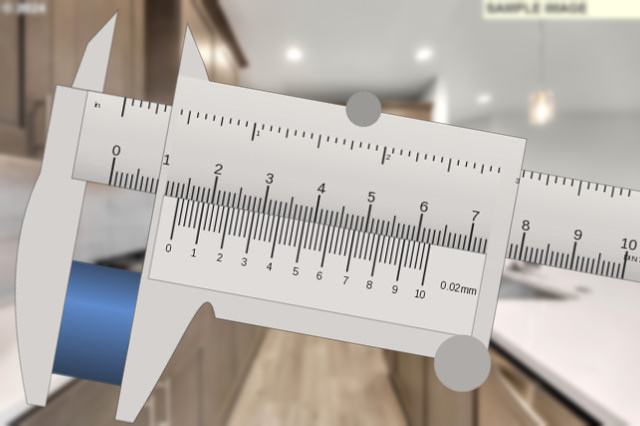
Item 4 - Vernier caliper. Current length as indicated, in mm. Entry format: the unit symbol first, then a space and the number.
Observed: mm 13.5
